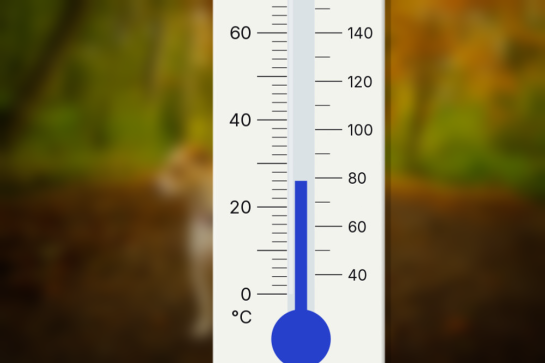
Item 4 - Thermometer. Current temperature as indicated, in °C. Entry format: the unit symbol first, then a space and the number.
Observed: °C 26
